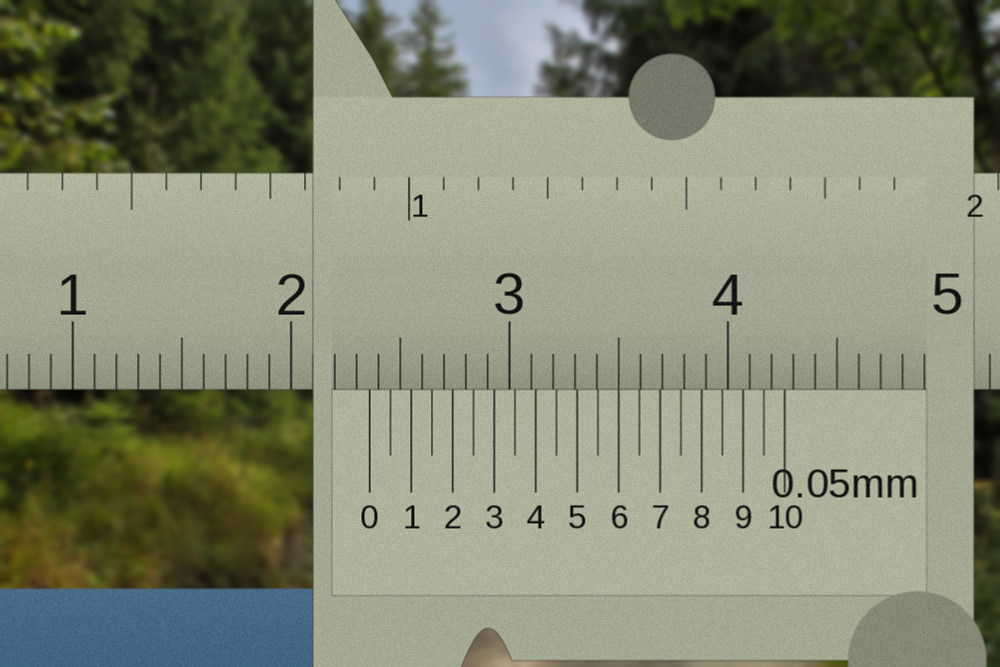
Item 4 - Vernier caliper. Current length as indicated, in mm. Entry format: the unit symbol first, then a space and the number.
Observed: mm 23.6
